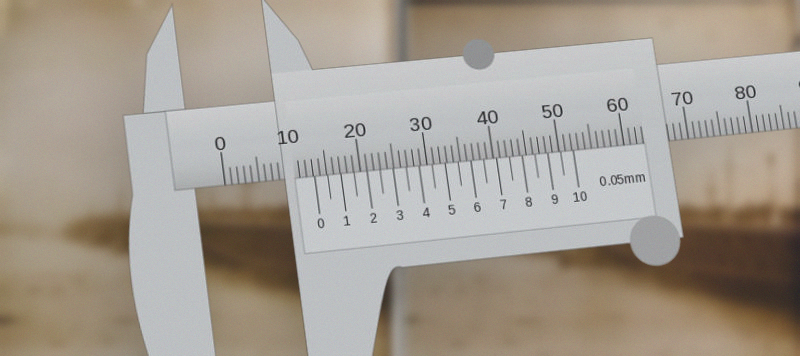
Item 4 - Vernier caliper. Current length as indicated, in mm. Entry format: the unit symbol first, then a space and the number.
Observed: mm 13.2
